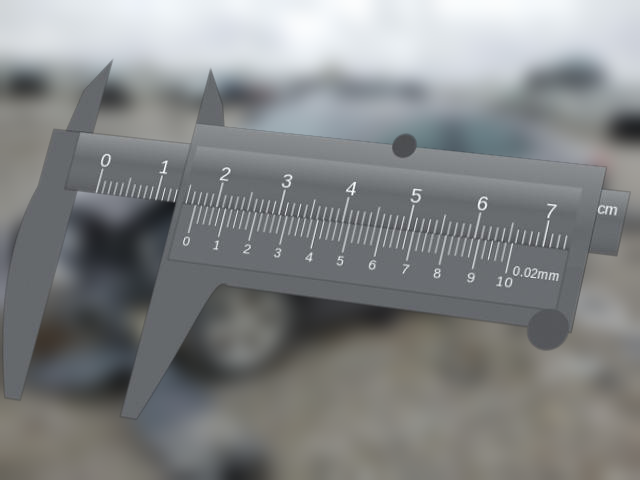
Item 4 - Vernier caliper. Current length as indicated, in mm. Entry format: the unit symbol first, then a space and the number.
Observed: mm 16.6
